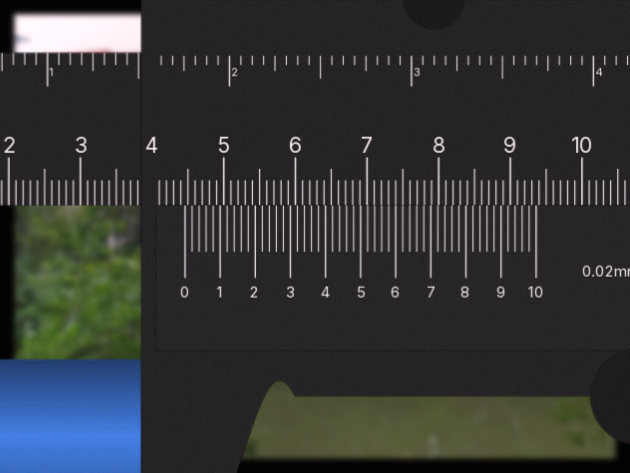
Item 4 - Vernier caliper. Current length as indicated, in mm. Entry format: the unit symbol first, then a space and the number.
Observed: mm 44.6
